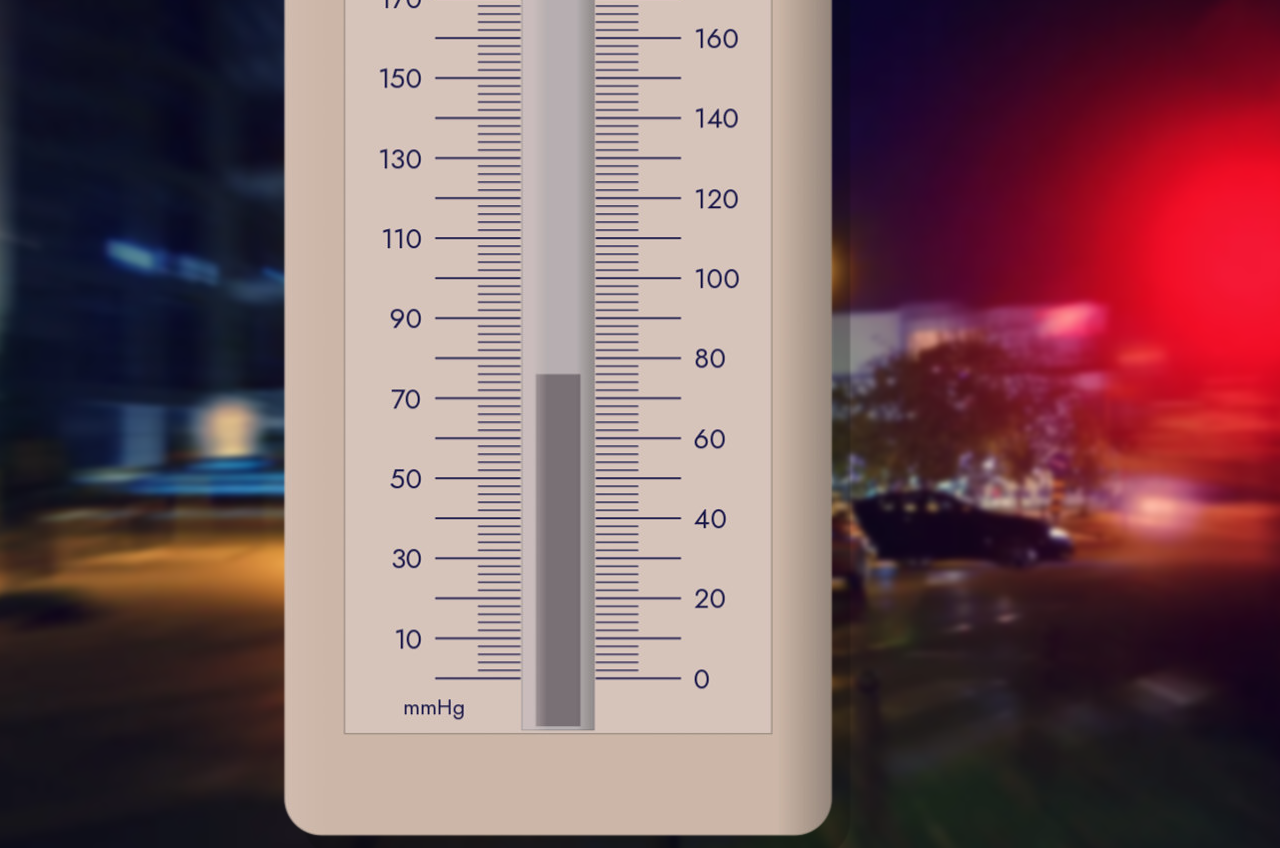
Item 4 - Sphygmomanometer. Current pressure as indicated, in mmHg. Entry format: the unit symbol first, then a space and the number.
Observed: mmHg 76
